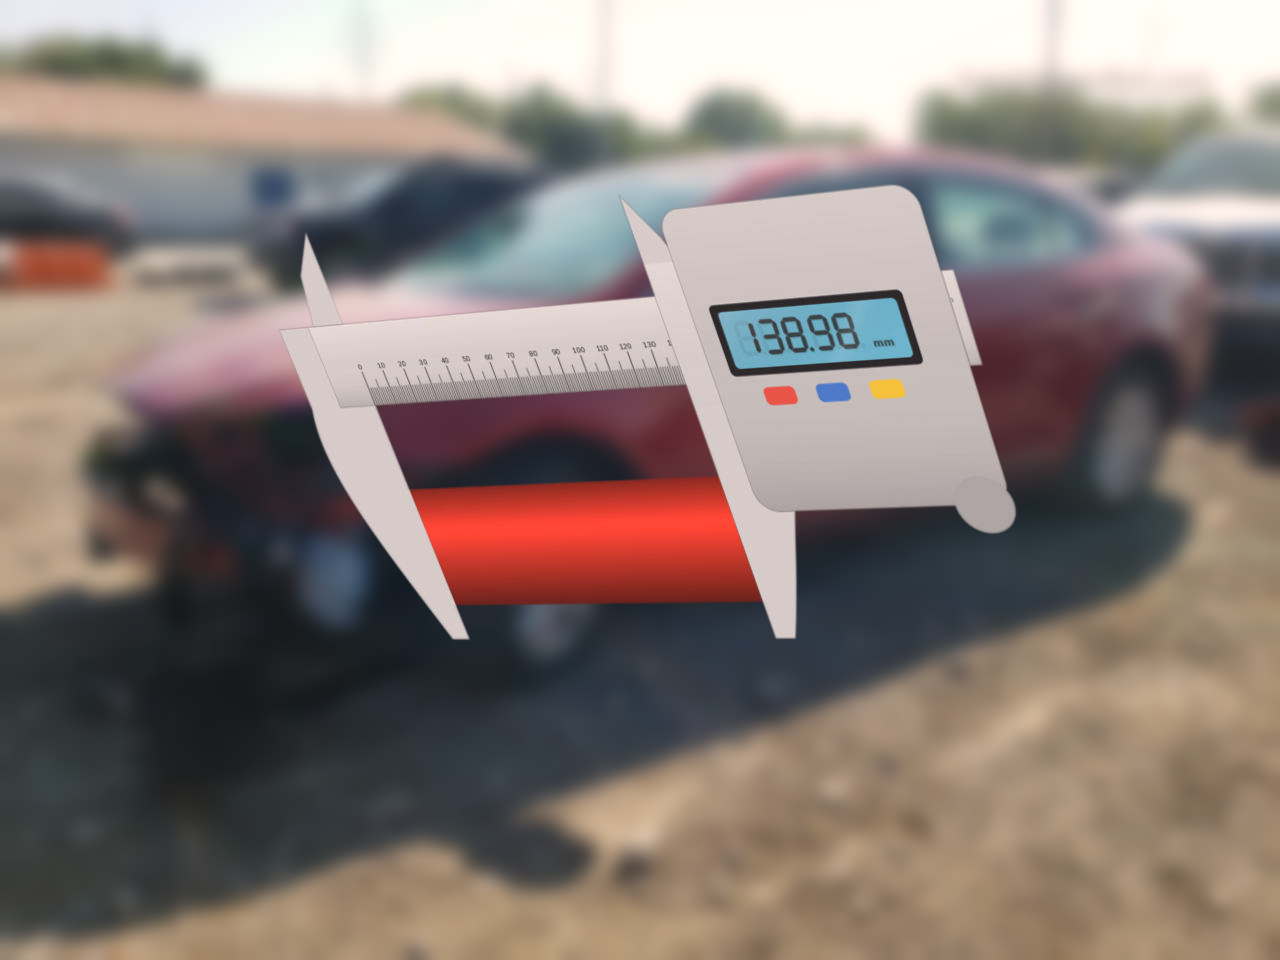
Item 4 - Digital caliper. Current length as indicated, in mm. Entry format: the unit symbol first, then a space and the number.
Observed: mm 138.98
